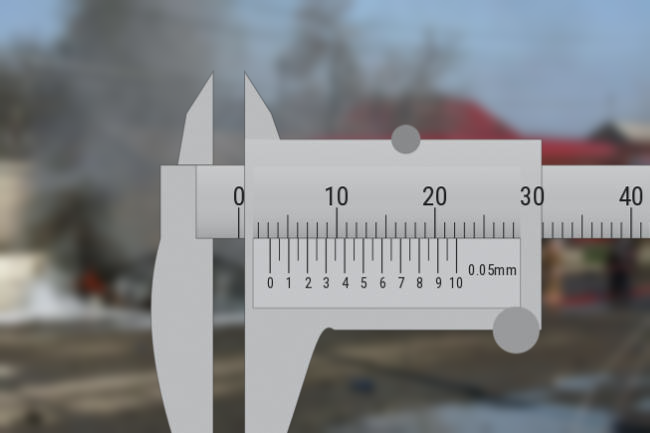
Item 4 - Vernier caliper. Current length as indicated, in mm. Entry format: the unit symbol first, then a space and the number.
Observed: mm 3.2
